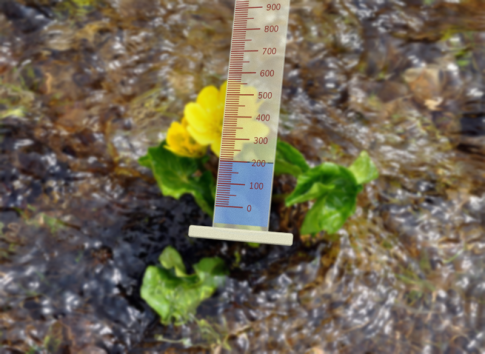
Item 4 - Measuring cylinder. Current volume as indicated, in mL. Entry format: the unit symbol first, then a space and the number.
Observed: mL 200
